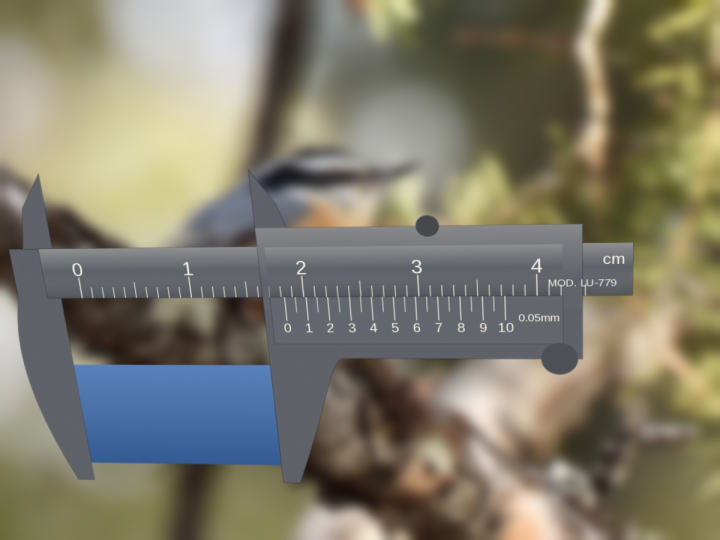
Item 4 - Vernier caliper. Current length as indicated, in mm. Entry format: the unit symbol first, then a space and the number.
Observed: mm 18.3
